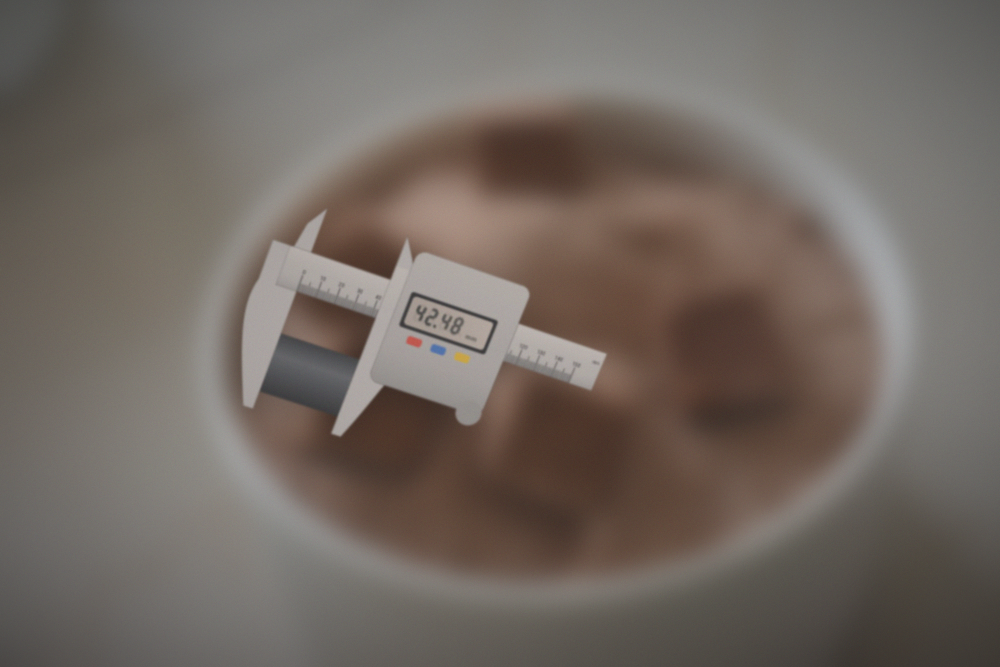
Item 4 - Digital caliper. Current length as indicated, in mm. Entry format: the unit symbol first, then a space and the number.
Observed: mm 42.48
